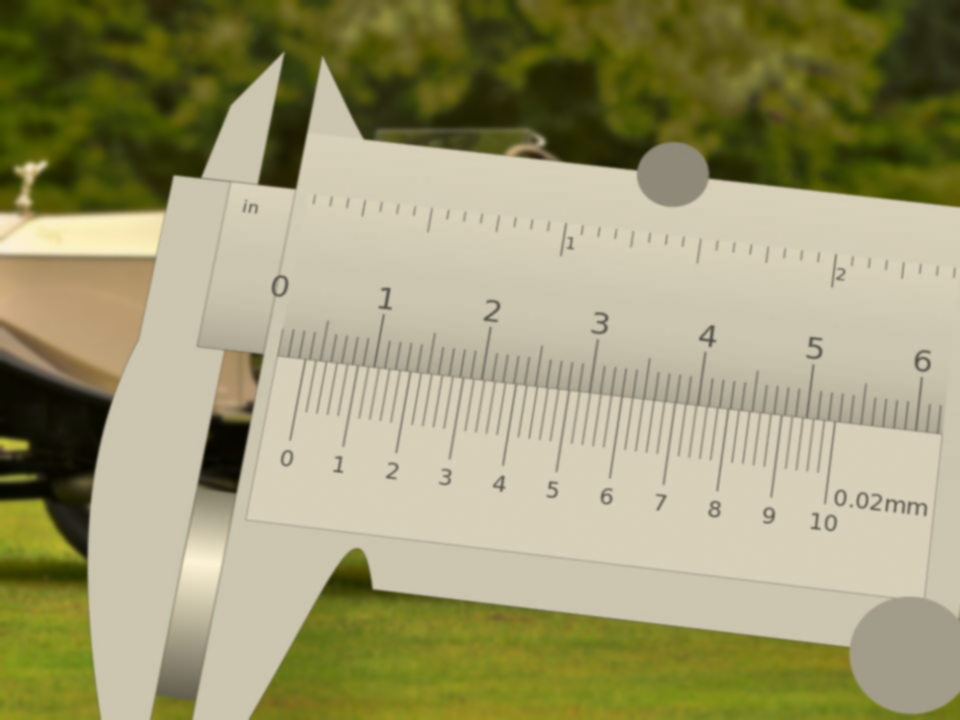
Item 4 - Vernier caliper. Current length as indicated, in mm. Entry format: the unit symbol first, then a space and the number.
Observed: mm 3.6
